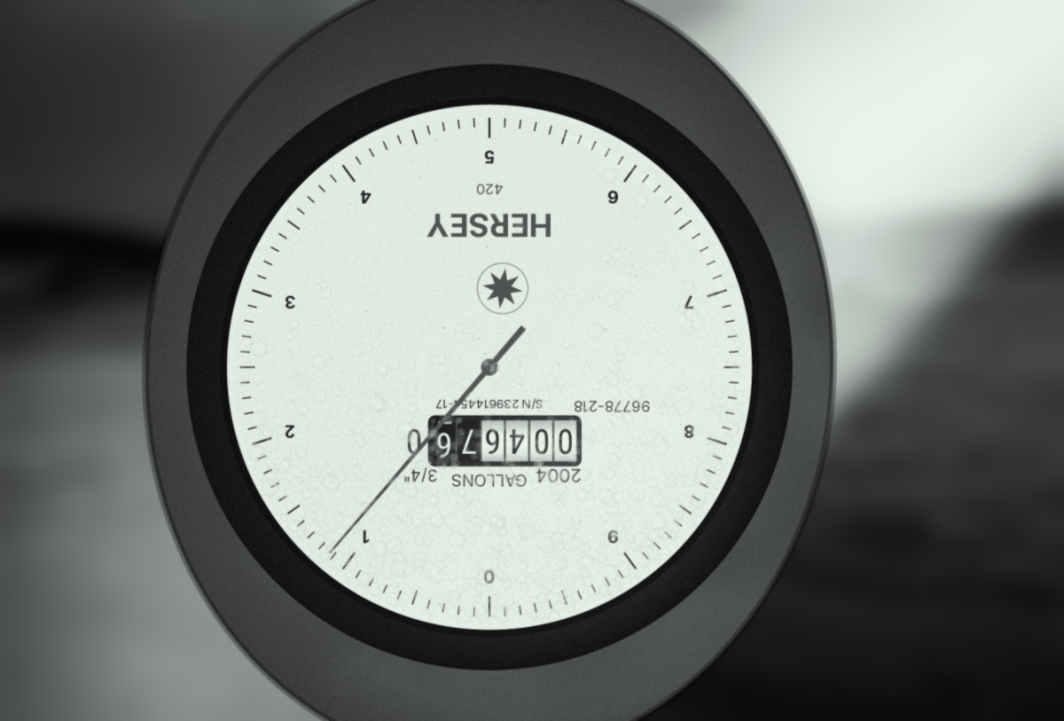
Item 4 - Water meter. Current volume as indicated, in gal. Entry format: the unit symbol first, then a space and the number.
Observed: gal 46761.1
